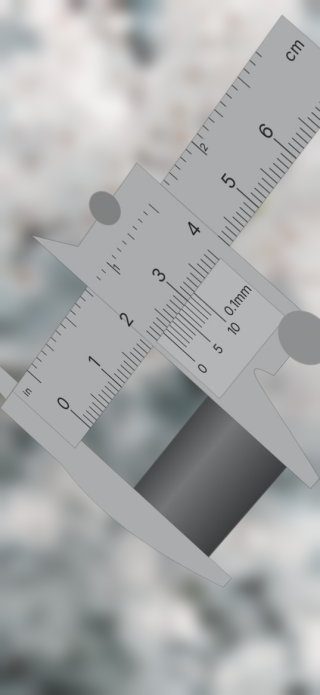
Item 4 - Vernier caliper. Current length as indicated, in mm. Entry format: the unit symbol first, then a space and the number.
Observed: mm 22.8
